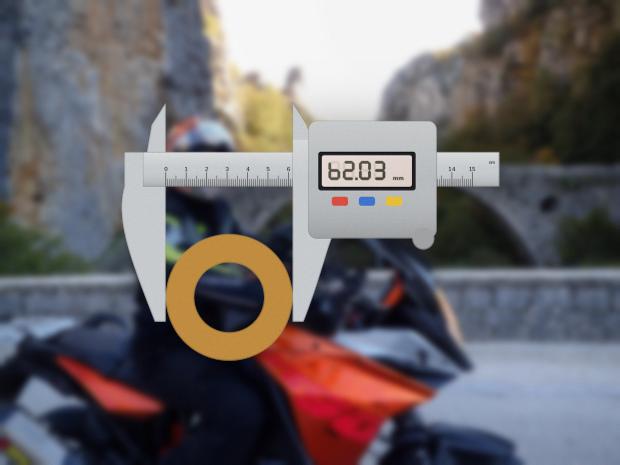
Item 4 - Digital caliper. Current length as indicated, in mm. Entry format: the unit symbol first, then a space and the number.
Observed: mm 62.03
